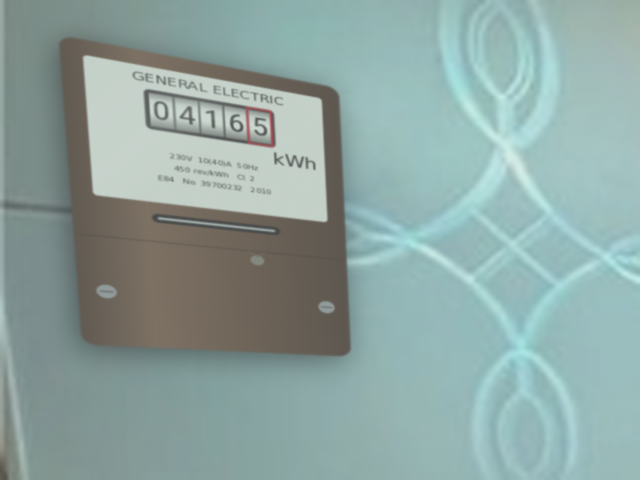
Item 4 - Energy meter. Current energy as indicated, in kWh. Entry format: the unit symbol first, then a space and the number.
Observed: kWh 416.5
